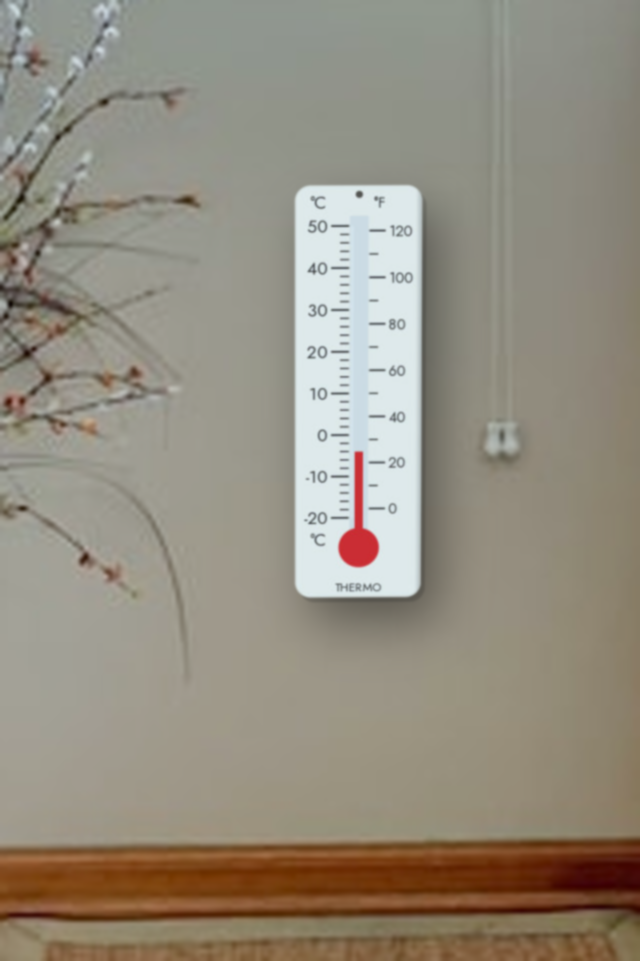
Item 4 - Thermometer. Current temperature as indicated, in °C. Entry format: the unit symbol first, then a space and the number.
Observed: °C -4
